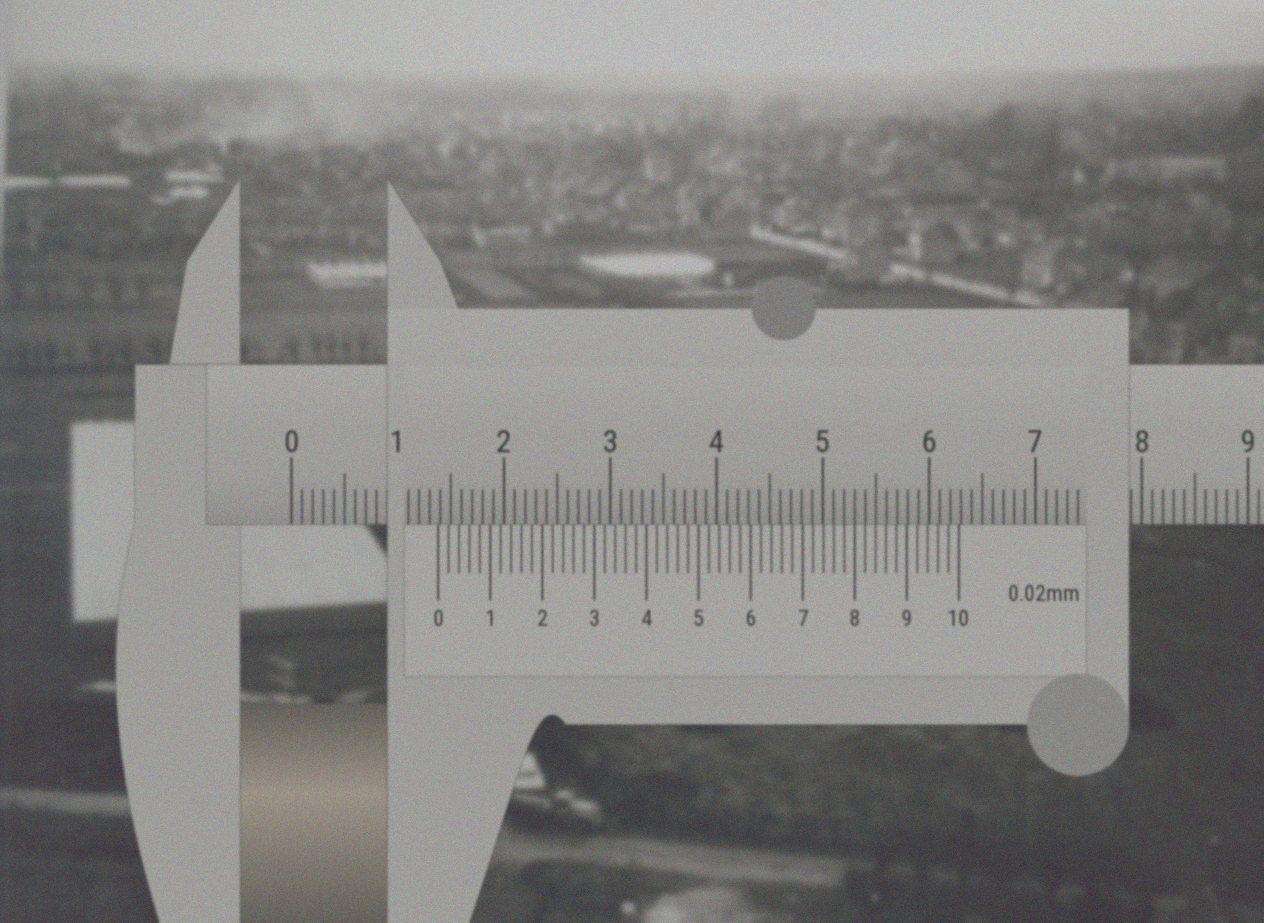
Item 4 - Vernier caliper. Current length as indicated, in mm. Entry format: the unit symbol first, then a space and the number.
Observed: mm 13.8
